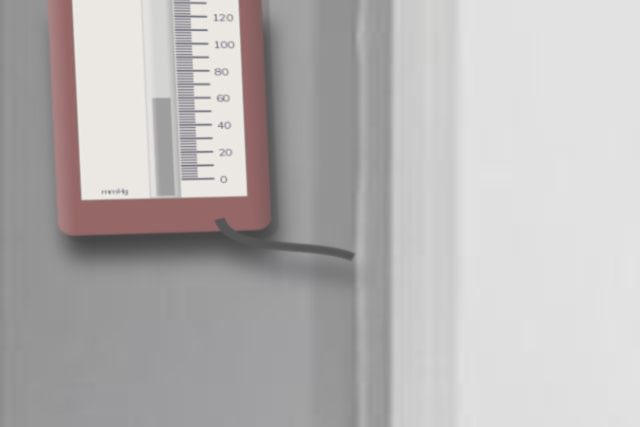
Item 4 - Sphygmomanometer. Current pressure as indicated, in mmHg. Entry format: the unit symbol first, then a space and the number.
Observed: mmHg 60
